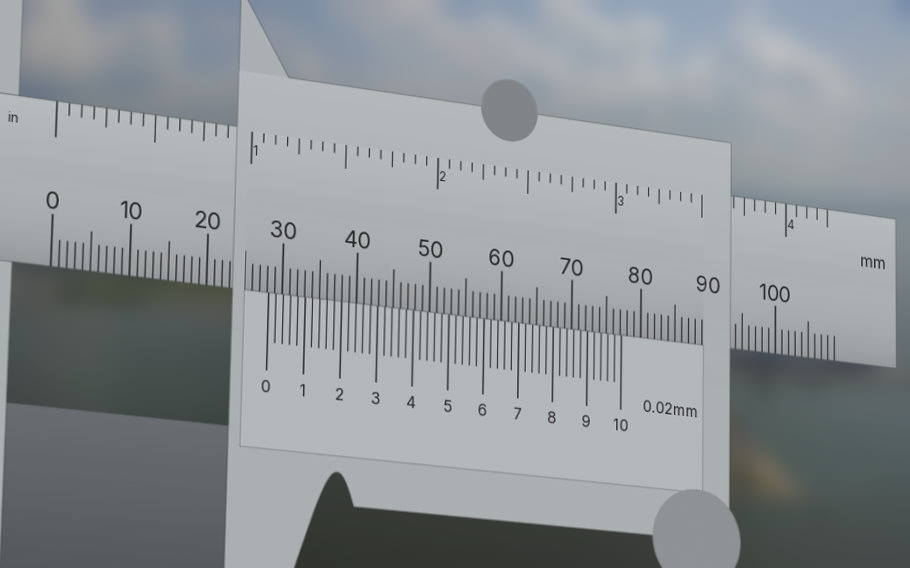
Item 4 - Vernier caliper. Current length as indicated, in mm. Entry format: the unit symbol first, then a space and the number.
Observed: mm 28.2
